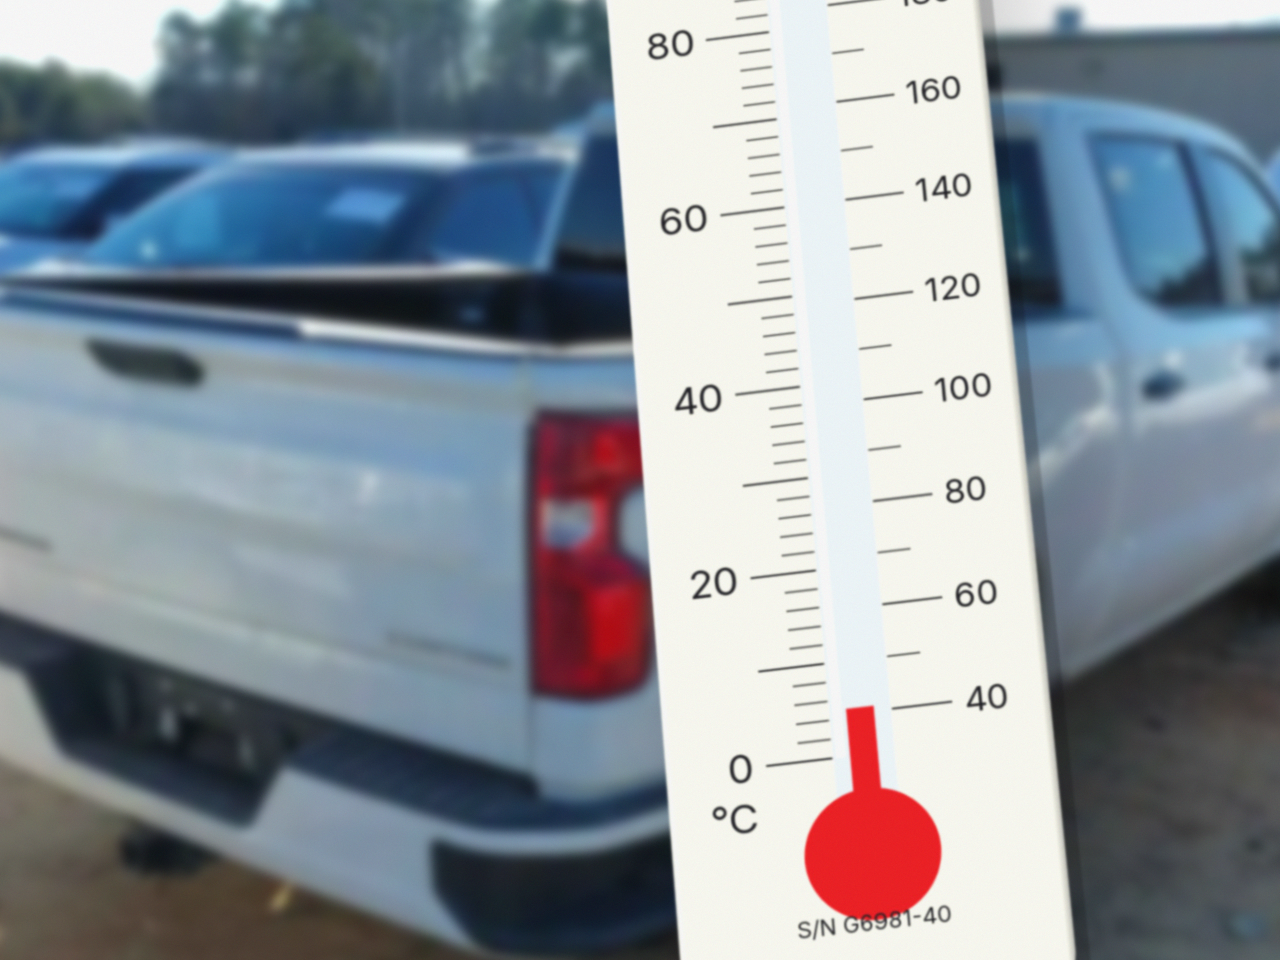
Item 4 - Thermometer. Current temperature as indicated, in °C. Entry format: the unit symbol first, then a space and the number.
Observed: °C 5
